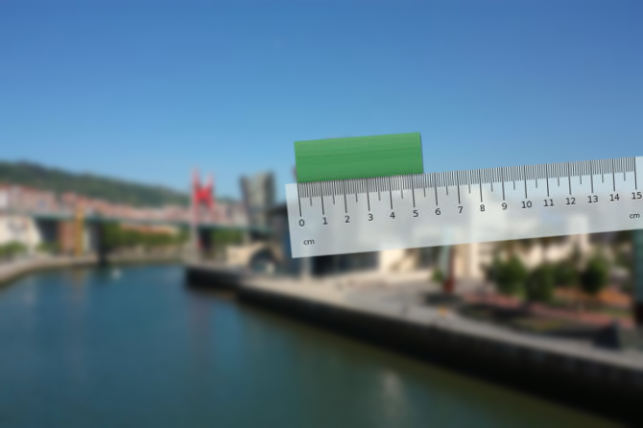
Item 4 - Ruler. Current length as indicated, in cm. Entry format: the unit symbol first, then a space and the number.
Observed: cm 5.5
